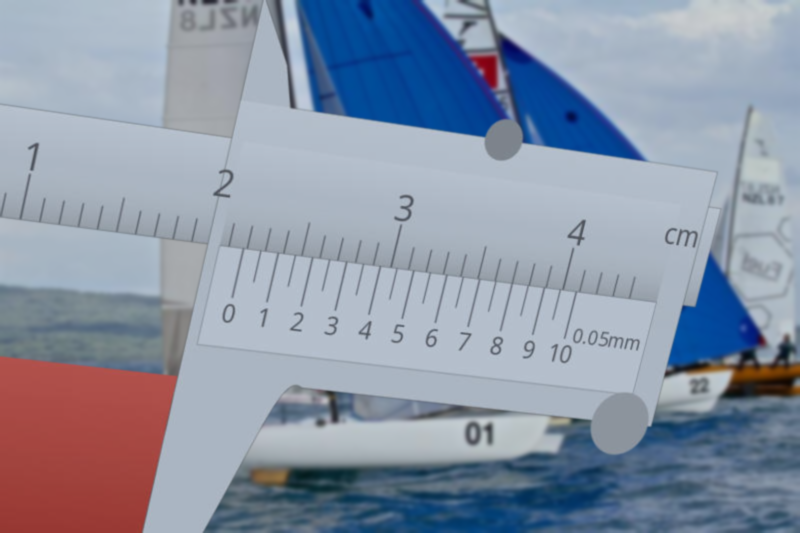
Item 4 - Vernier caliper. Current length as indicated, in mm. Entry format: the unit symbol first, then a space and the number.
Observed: mm 21.8
